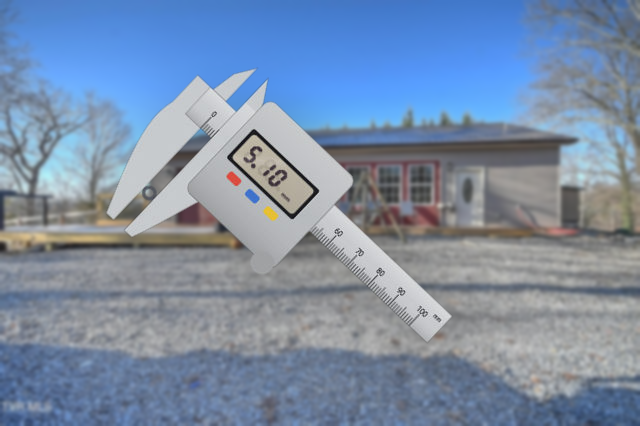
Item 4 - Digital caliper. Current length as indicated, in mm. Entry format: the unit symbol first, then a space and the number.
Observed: mm 5.10
